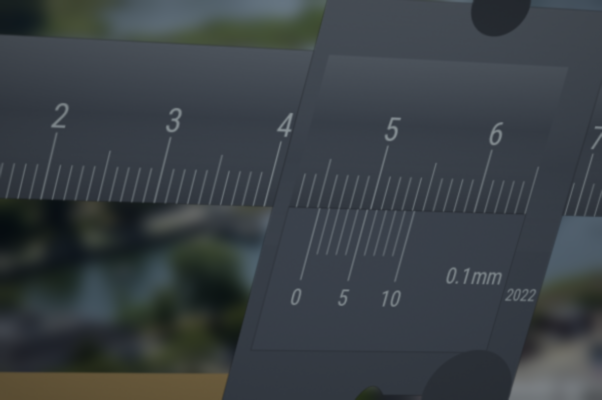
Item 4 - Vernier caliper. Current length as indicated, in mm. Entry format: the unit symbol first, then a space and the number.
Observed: mm 45.2
